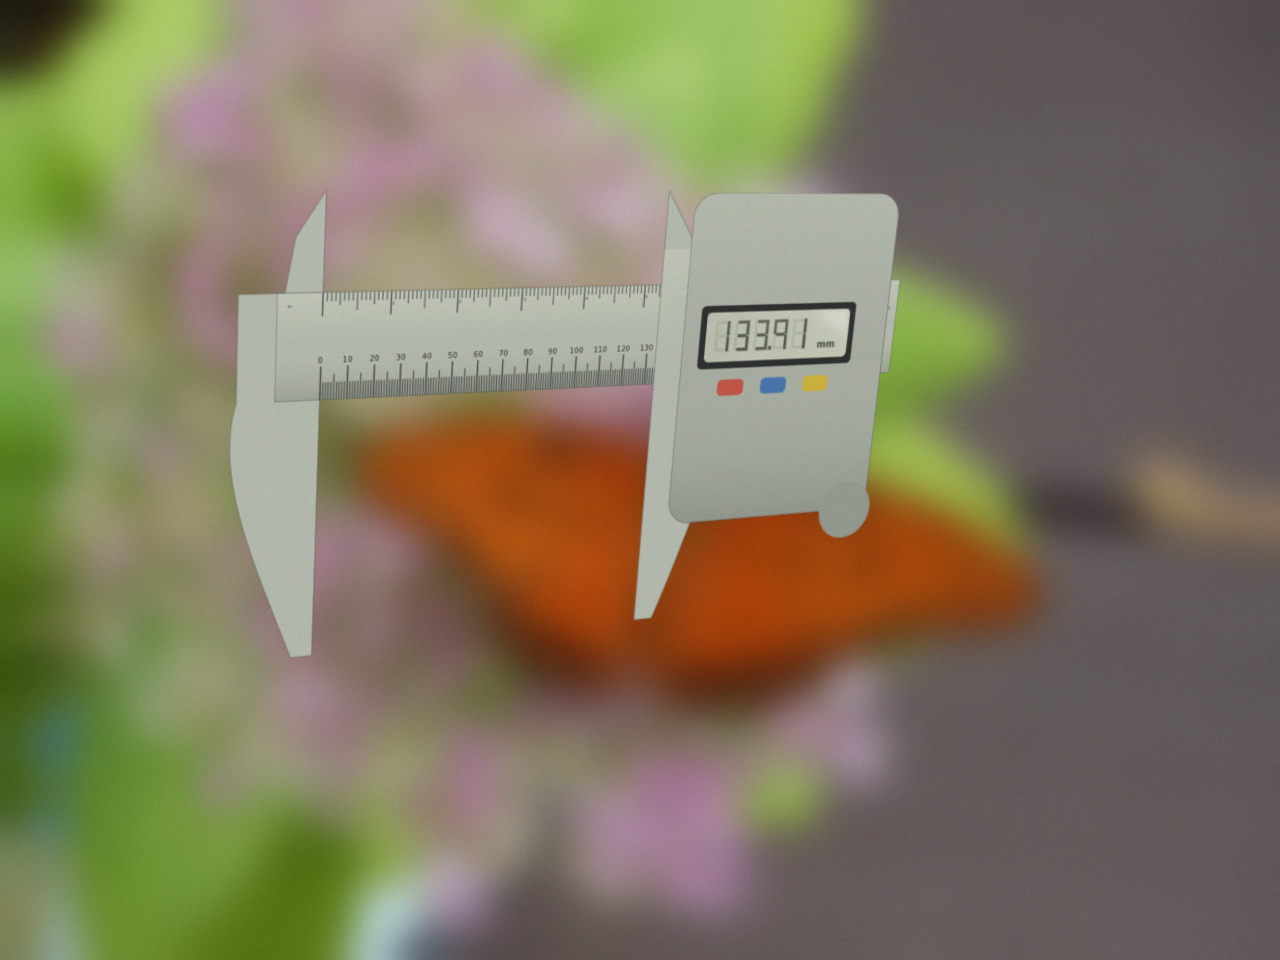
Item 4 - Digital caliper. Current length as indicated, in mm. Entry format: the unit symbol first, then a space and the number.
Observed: mm 133.91
